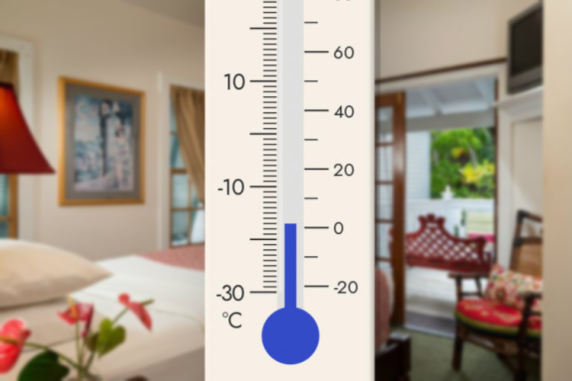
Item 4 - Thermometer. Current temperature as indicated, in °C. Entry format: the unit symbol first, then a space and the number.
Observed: °C -17
